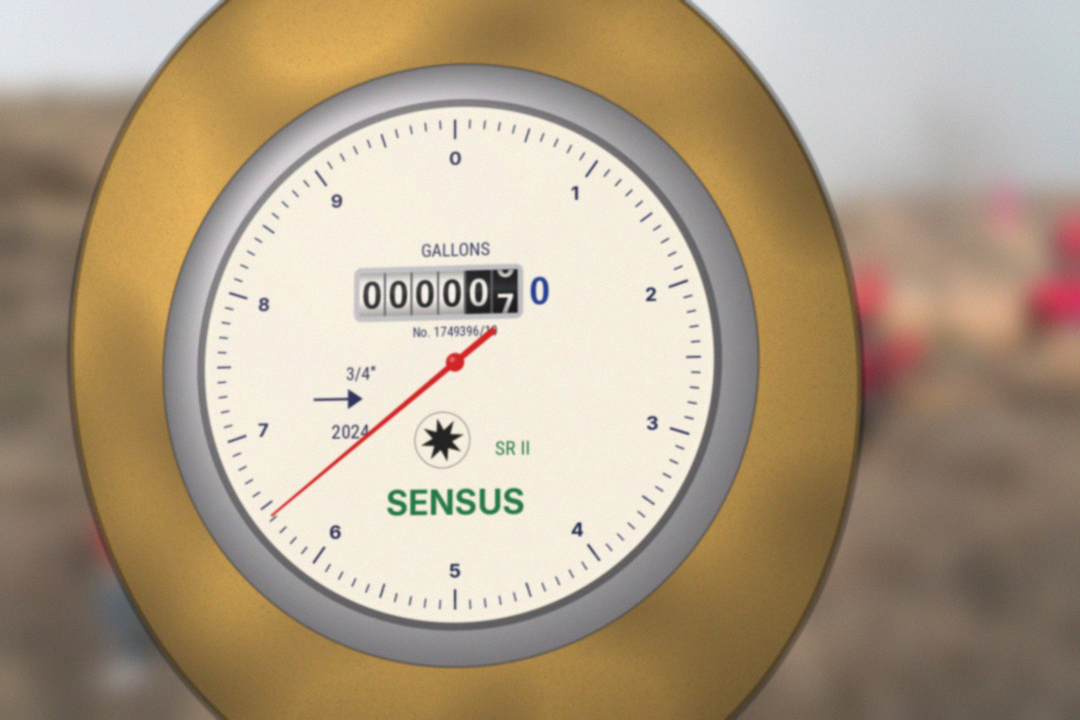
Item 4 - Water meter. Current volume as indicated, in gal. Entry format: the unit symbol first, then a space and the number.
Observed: gal 66.4
